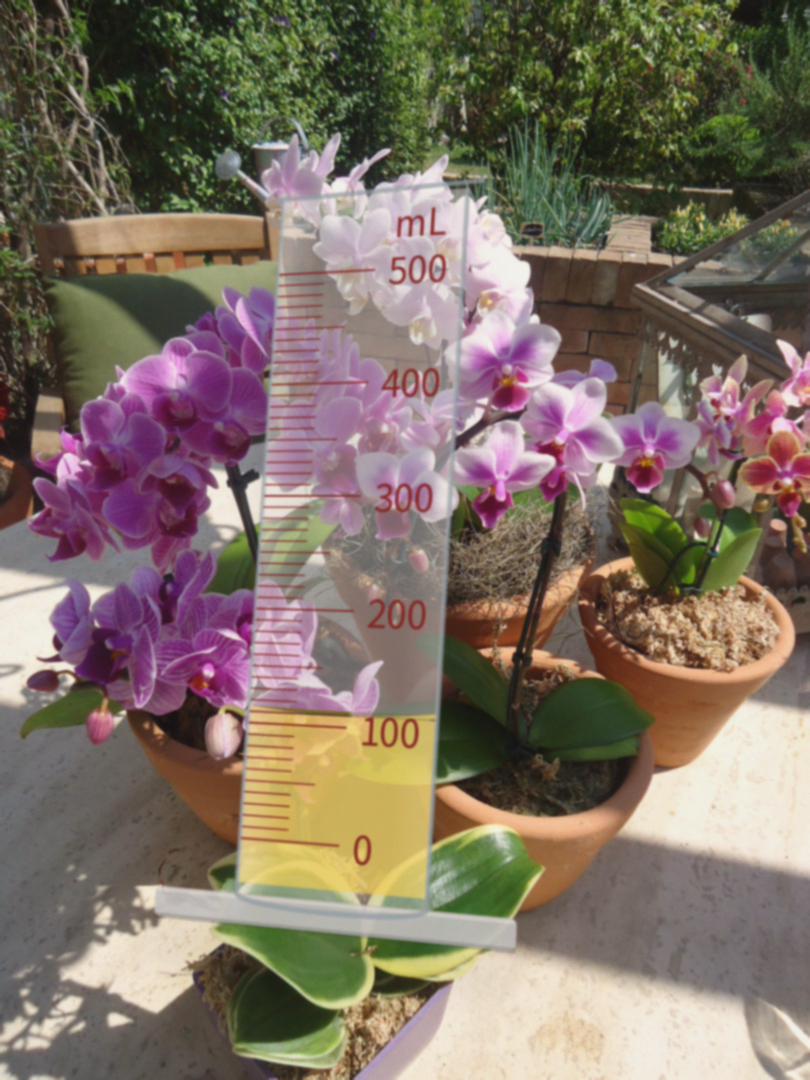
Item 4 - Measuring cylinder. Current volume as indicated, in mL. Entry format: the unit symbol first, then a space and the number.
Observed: mL 110
